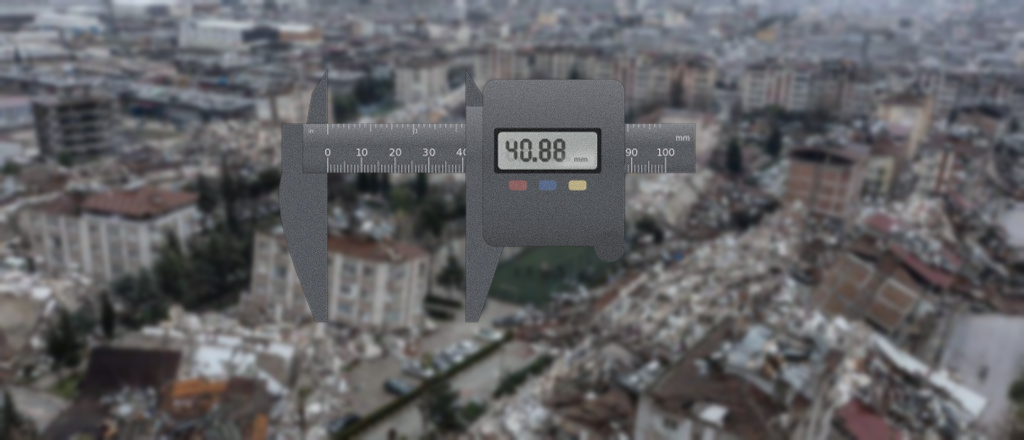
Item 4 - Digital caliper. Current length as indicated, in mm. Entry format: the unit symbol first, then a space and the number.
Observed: mm 40.88
